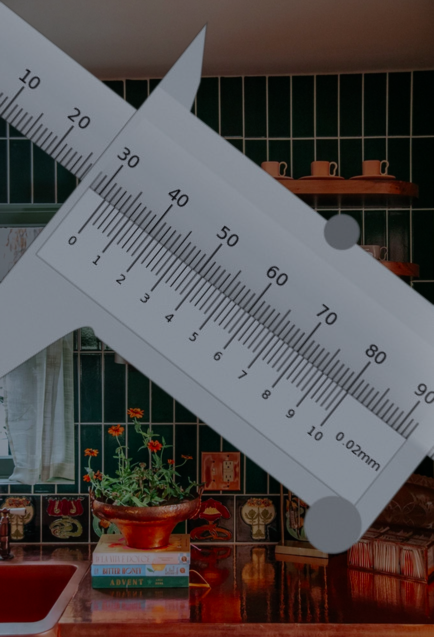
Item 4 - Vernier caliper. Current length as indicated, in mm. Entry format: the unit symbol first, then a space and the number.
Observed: mm 31.2
